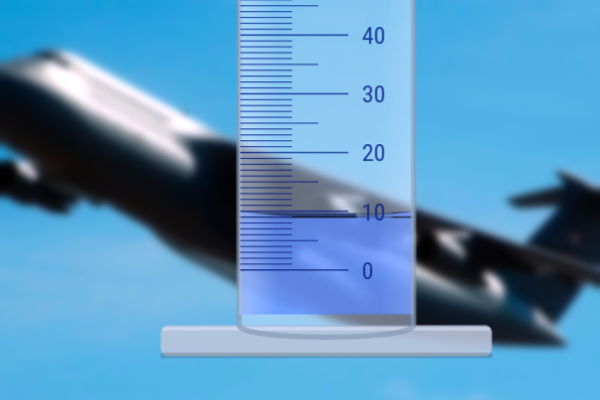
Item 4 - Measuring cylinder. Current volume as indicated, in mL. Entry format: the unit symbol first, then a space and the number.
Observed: mL 9
